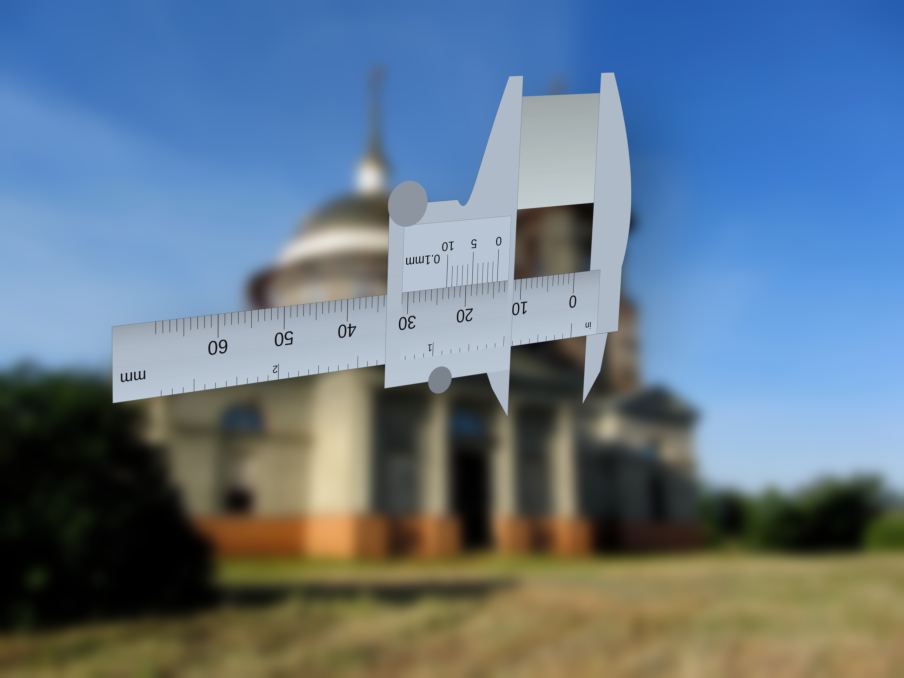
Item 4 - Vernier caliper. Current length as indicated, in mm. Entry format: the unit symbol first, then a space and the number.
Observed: mm 14.4
